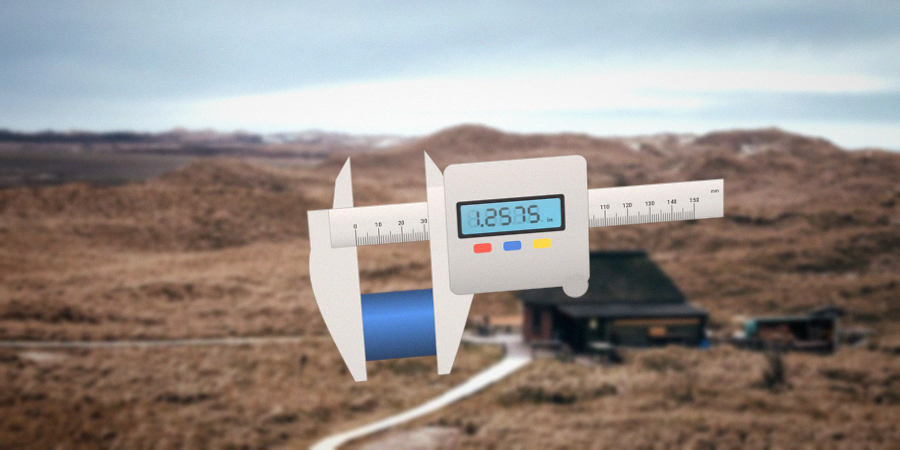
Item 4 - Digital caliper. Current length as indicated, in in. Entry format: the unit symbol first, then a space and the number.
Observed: in 1.2575
